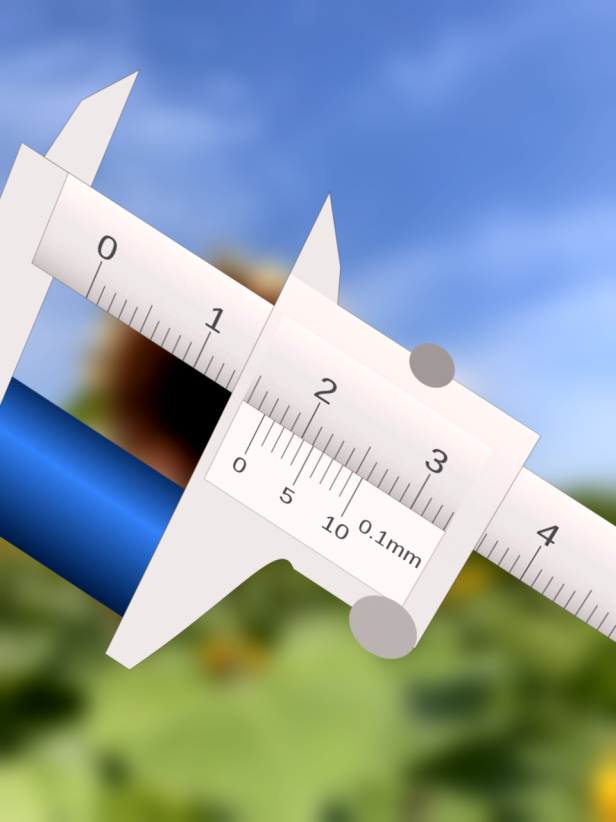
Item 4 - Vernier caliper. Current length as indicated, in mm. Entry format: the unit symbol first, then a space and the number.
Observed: mm 16.6
